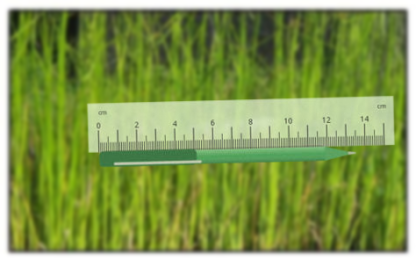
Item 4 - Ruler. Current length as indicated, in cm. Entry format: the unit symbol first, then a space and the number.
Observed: cm 13.5
